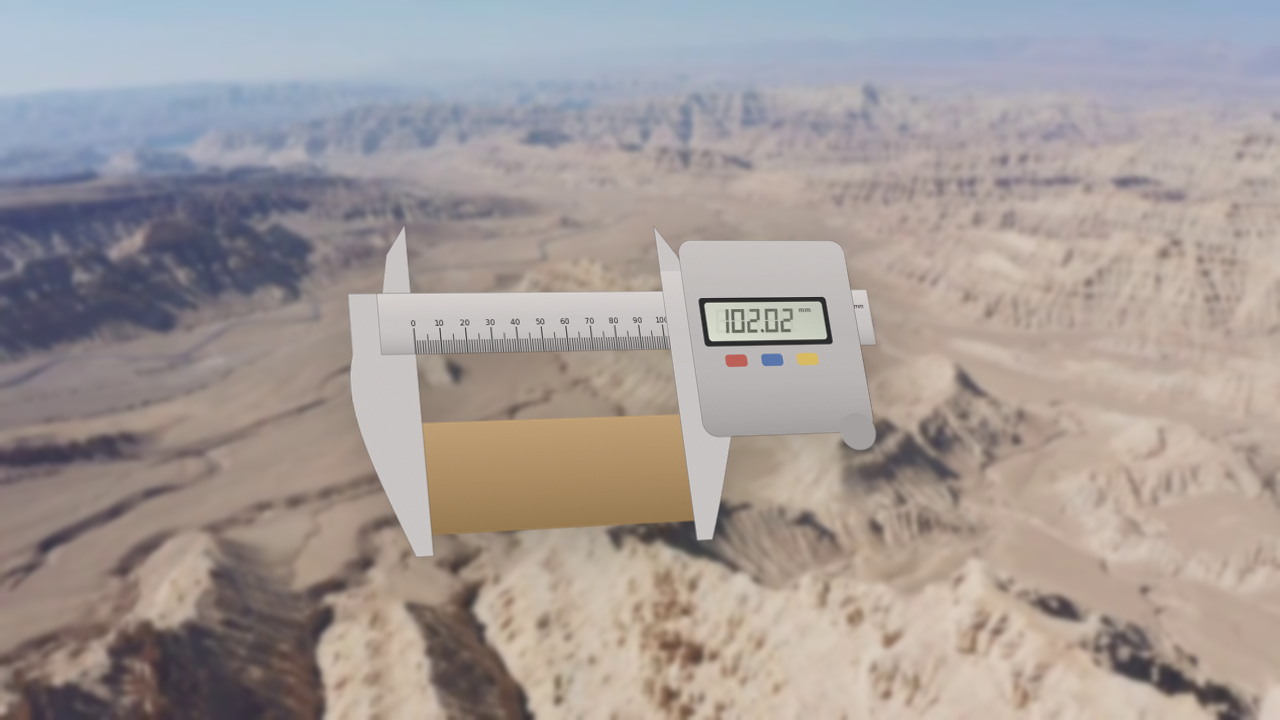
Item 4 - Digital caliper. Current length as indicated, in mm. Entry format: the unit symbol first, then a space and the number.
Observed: mm 102.02
